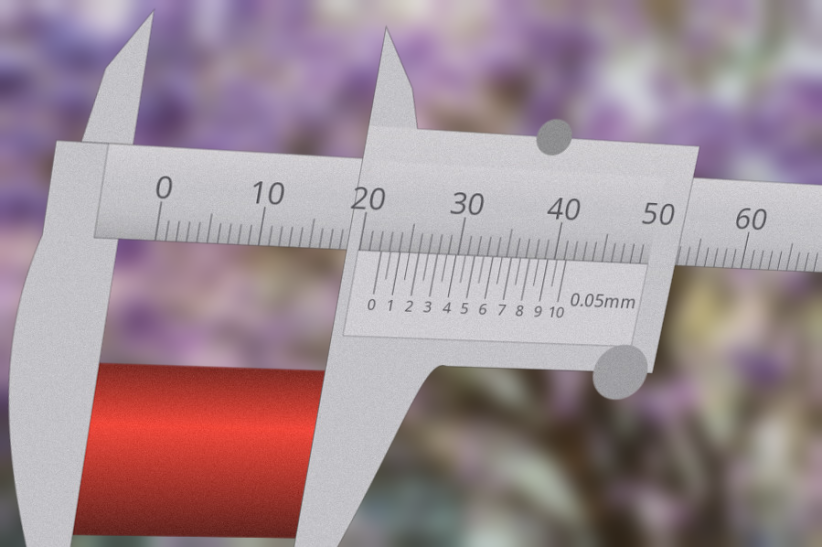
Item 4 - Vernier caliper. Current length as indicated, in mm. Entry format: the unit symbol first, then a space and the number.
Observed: mm 22.2
